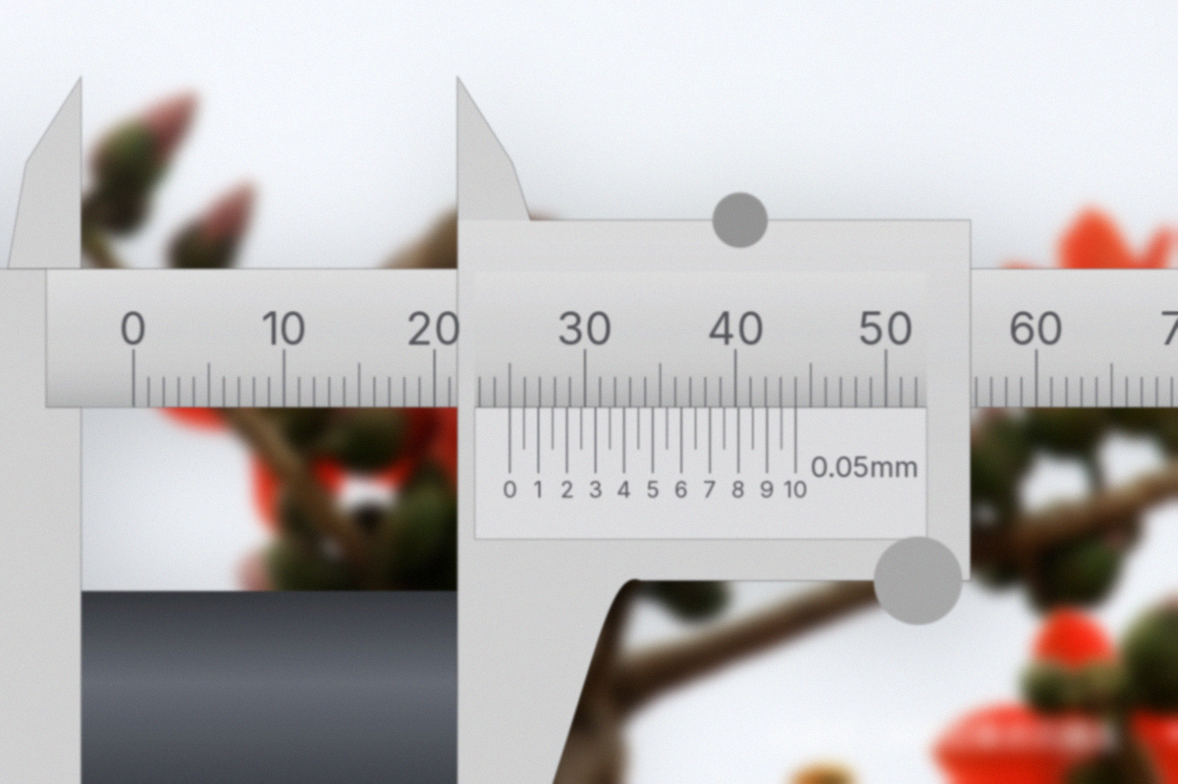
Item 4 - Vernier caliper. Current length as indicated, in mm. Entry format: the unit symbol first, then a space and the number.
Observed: mm 25.0
